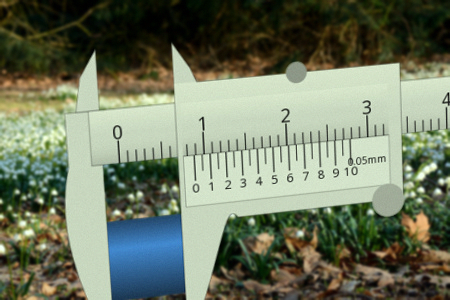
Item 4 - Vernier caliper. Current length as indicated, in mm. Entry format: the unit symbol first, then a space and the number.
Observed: mm 8.8
